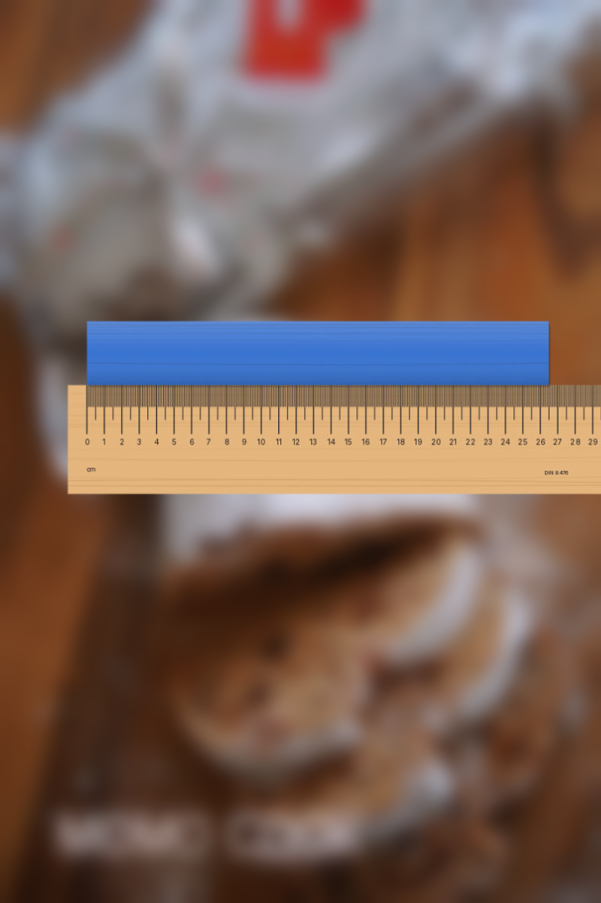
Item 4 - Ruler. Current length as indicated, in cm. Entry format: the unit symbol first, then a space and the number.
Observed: cm 26.5
